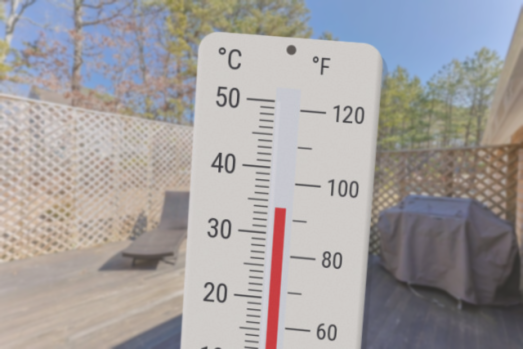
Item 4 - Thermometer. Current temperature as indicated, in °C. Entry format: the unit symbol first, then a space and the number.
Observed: °C 34
